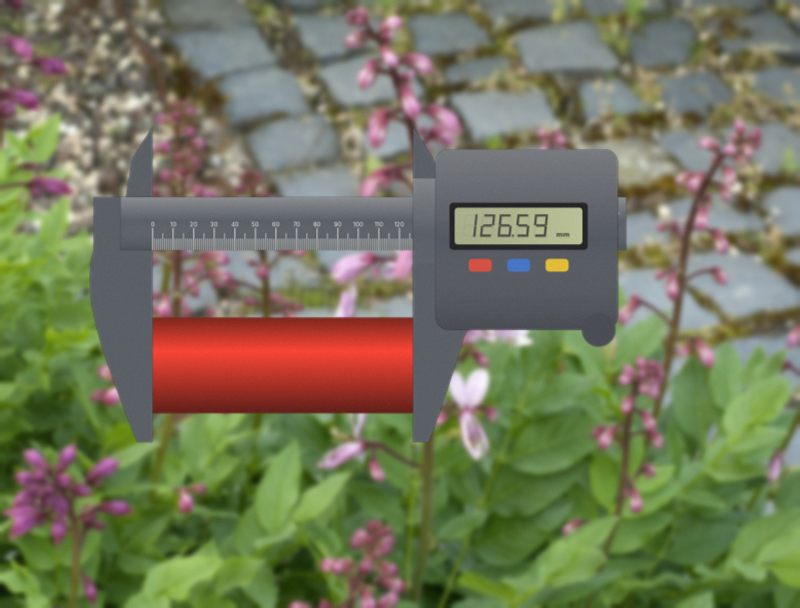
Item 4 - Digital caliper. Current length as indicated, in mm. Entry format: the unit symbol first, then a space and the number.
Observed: mm 126.59
